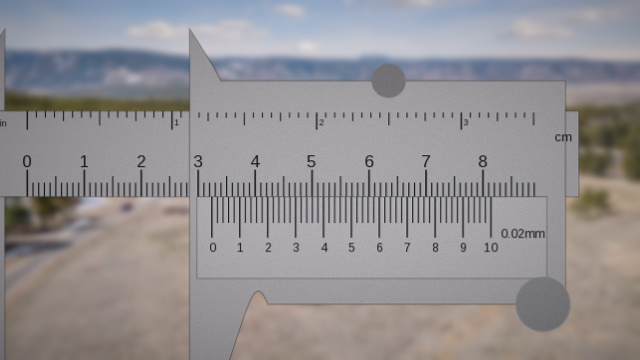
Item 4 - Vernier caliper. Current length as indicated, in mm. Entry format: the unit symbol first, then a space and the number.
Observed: mm 32.4
